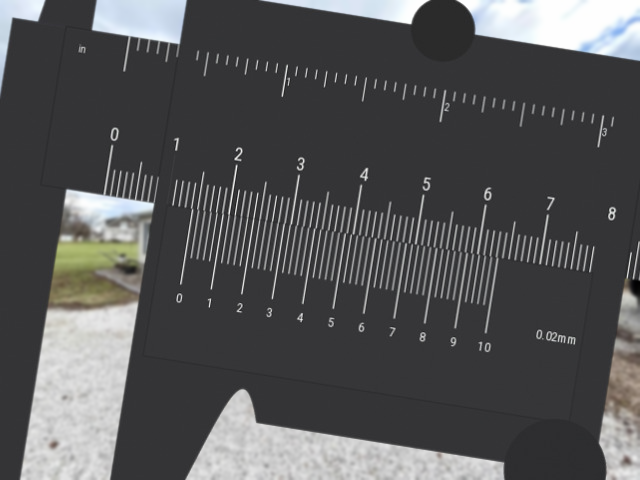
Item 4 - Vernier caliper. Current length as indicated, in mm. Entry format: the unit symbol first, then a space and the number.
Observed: mm 14.2
